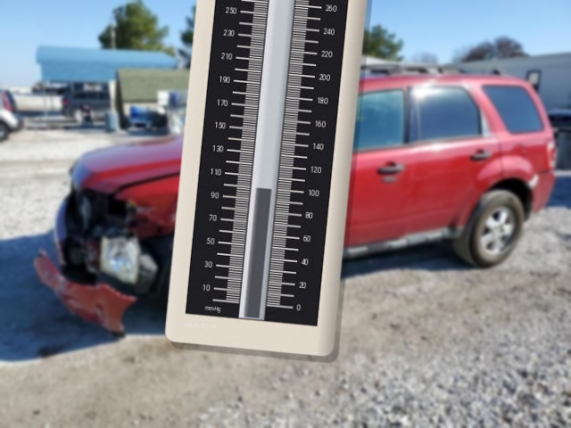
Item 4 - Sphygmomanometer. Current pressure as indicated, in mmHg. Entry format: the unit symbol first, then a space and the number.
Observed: mmHg 100
